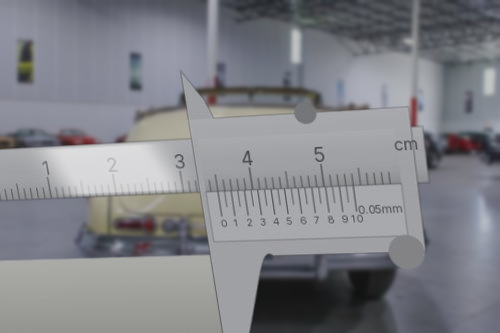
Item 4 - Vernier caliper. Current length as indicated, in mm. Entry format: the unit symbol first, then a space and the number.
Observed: mm 35.0
